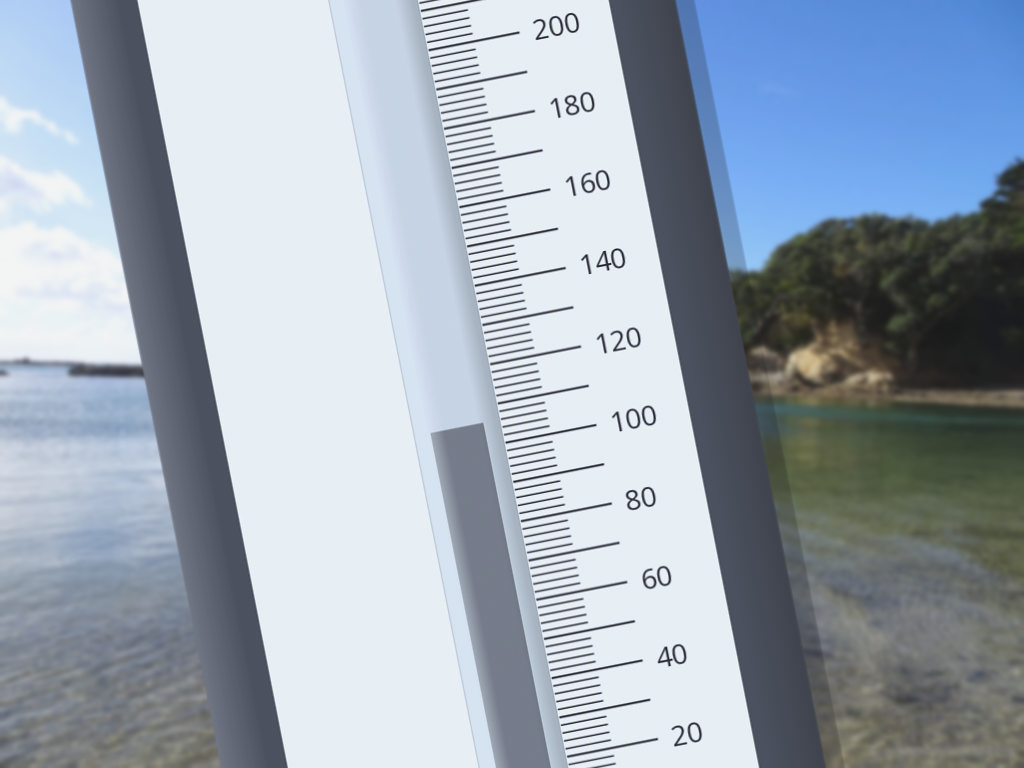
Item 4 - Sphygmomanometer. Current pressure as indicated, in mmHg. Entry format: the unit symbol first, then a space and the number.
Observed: mmHg 106
